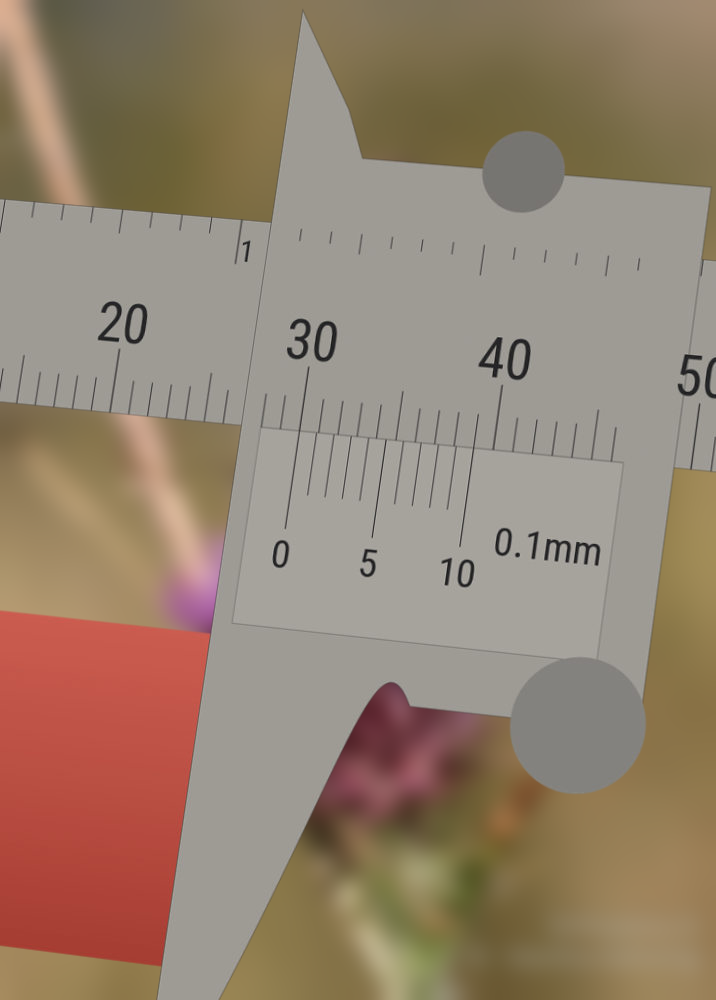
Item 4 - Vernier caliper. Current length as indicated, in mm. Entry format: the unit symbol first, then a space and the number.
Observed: mm 30.0
